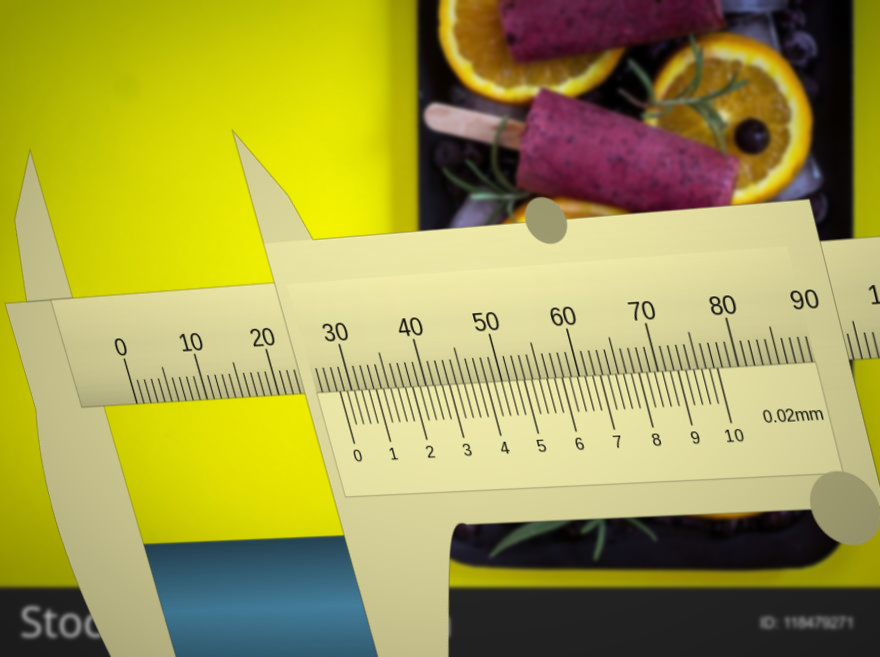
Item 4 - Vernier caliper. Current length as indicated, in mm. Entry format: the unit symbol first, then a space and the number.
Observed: mm 28.4
